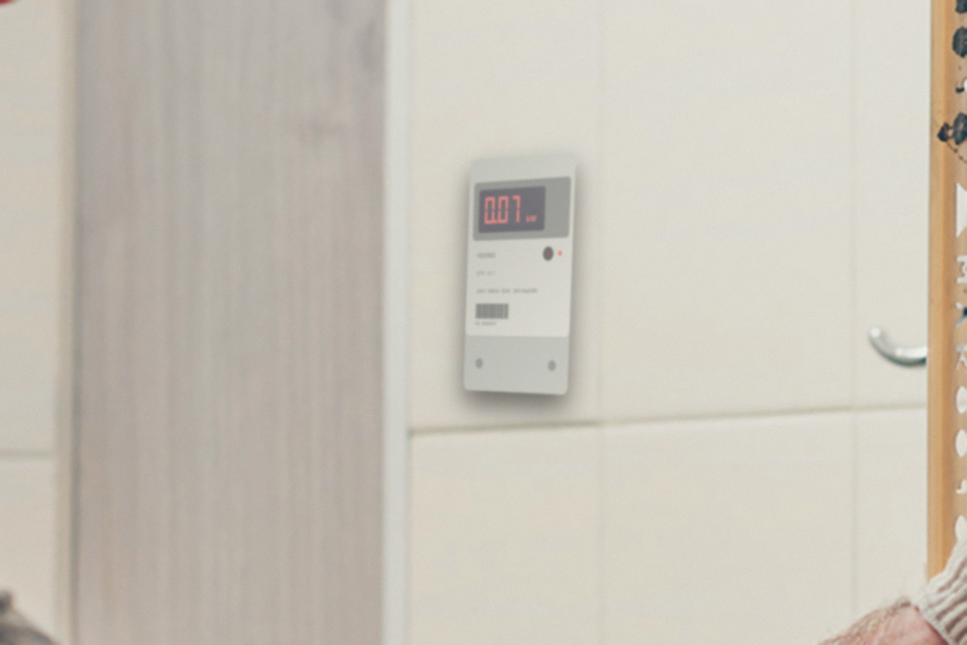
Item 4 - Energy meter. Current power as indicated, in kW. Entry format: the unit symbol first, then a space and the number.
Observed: kW 0.07
